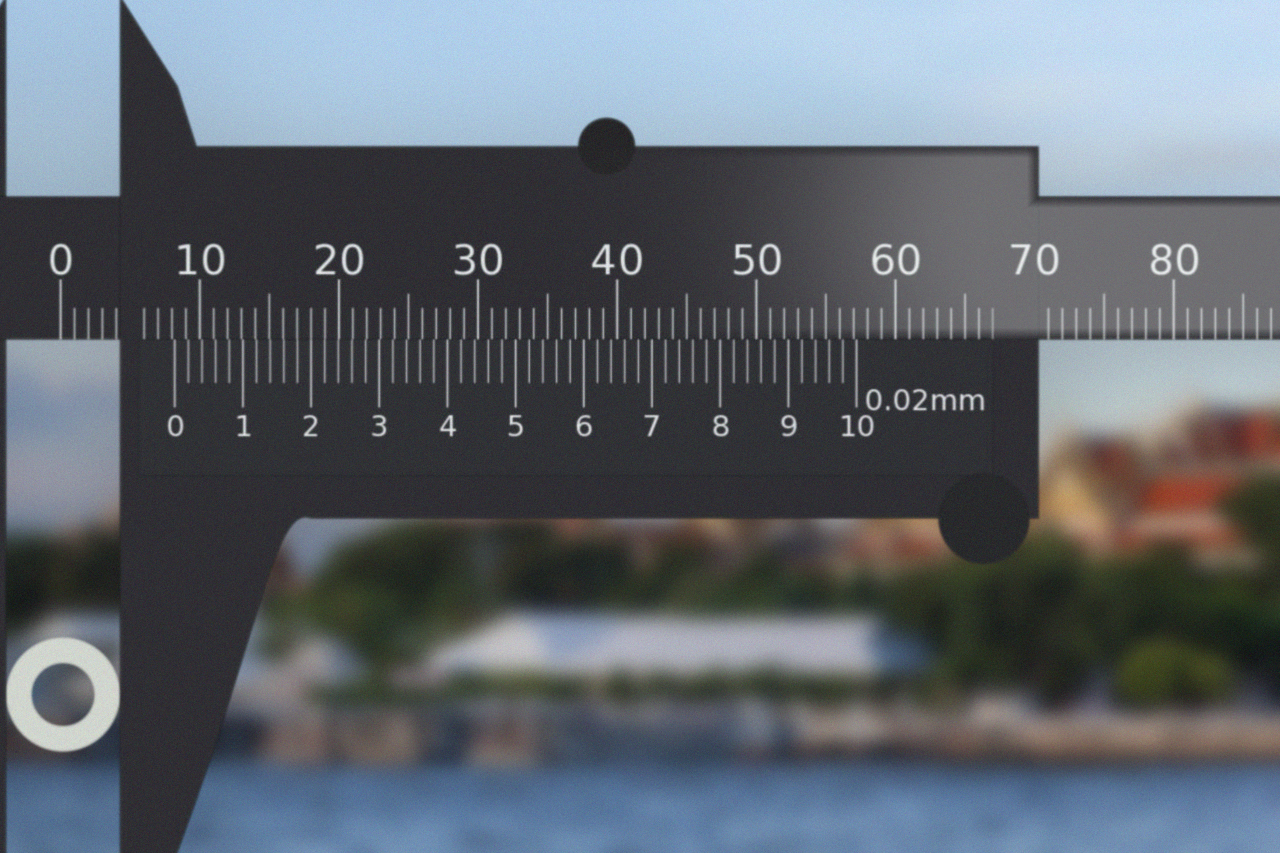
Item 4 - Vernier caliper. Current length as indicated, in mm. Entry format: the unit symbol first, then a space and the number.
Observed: mm 8.2
